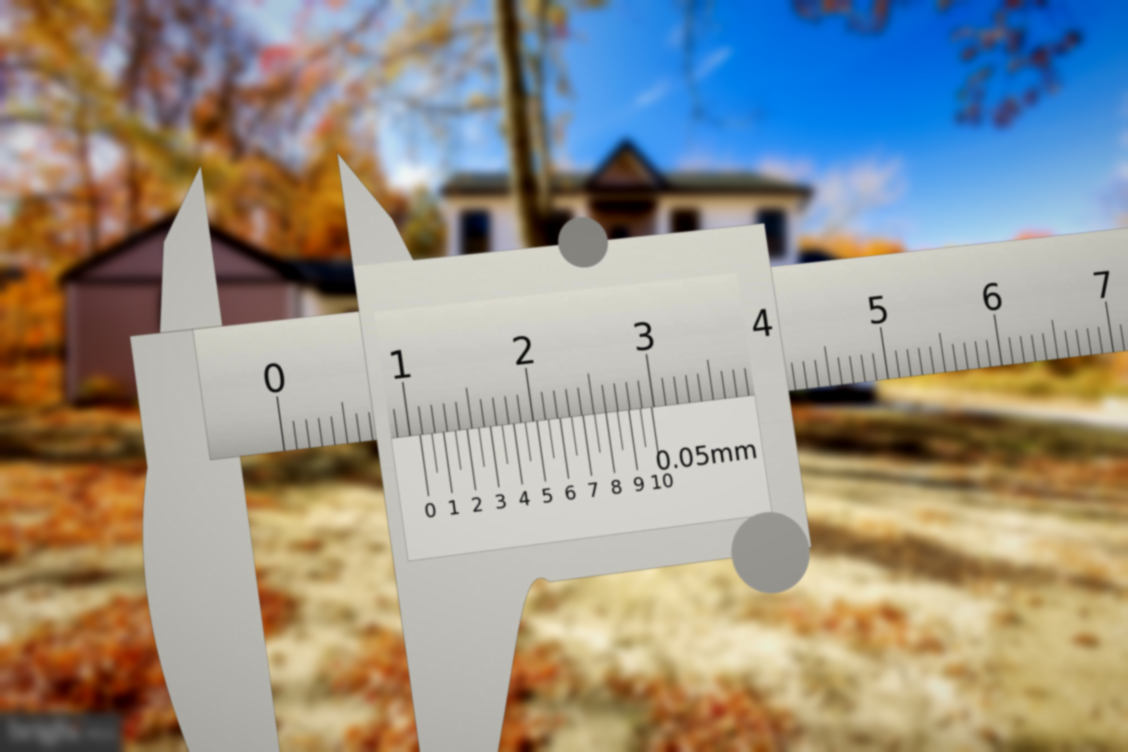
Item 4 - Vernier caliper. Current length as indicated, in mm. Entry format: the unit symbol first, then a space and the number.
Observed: mm 10.8
